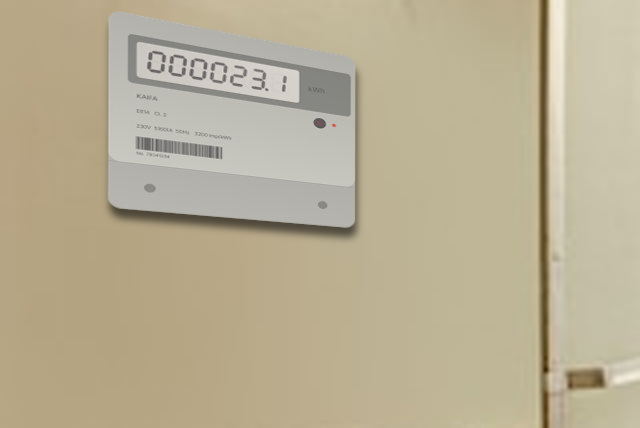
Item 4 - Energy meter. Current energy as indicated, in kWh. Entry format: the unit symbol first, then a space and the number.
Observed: kWh 23.1
